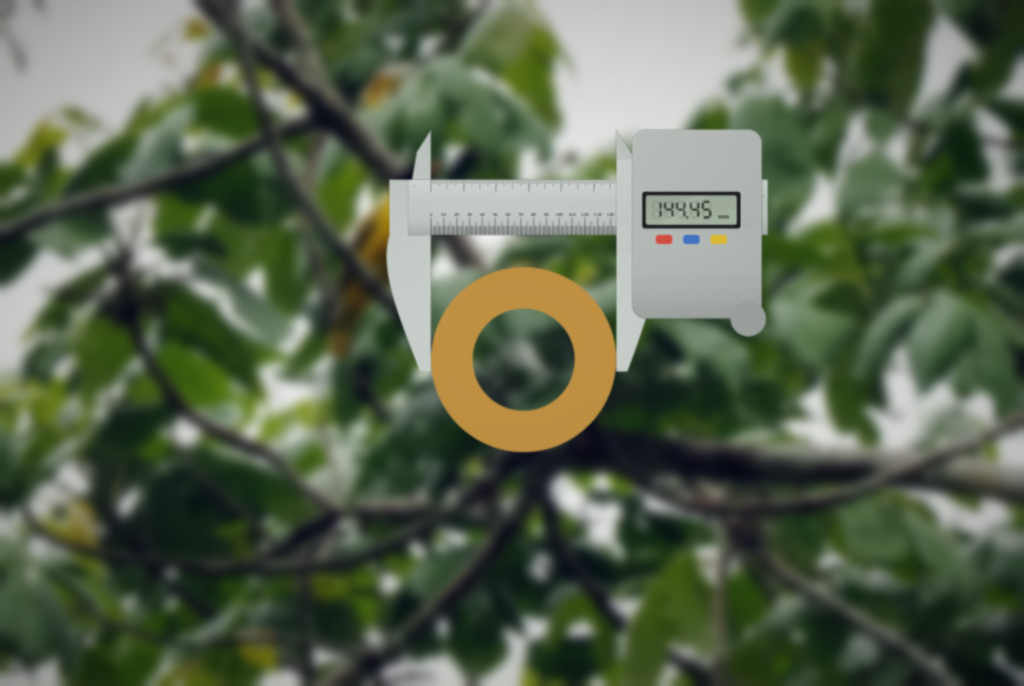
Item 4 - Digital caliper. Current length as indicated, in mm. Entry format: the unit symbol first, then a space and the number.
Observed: mm 144.45
